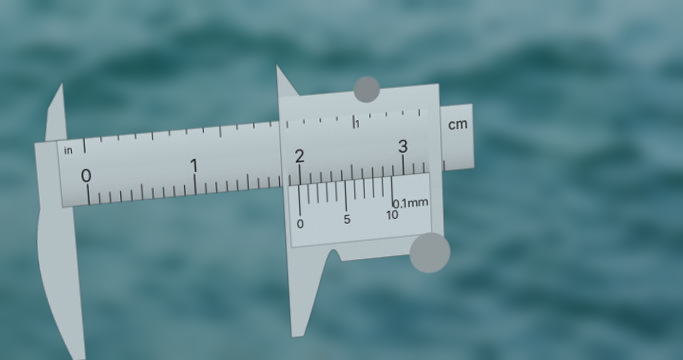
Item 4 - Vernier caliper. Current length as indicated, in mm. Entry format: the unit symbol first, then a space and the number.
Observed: mm 19.8
